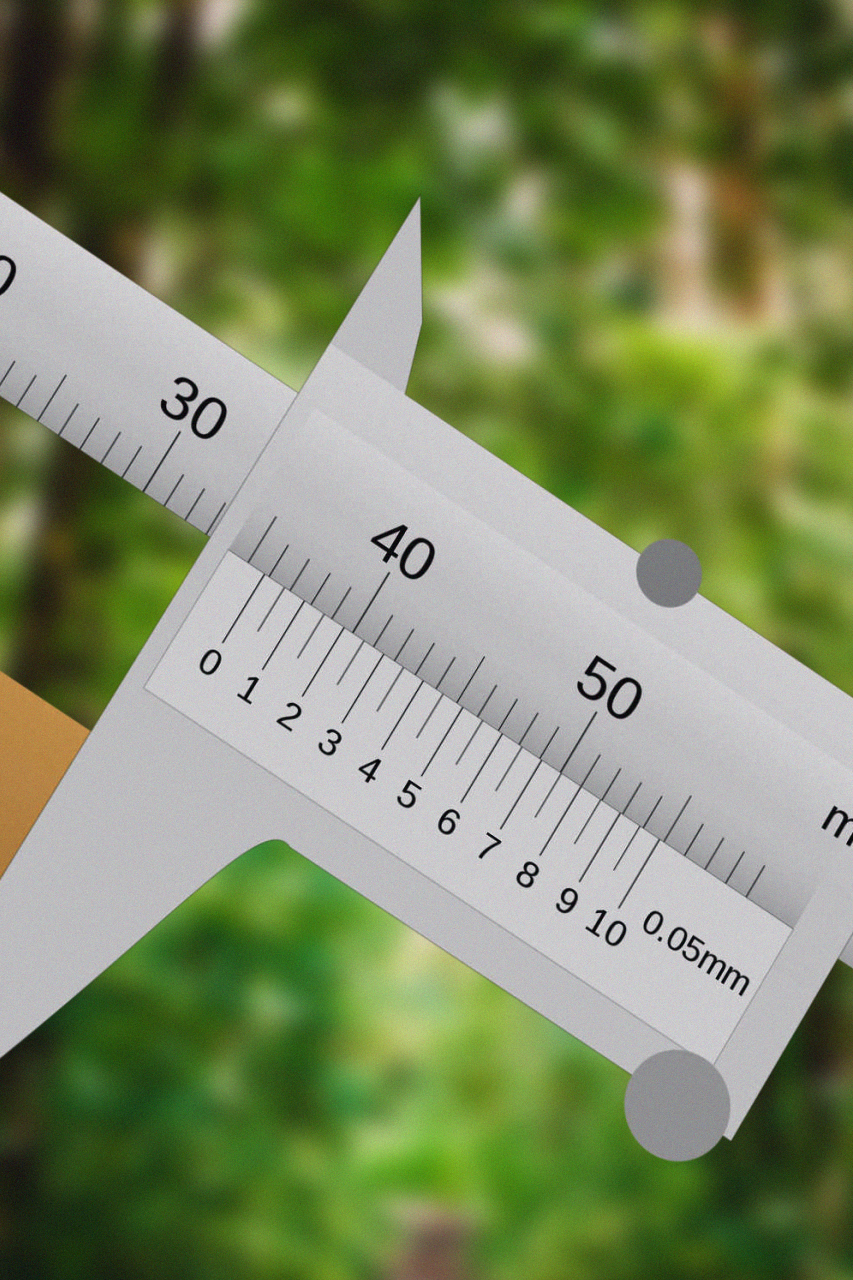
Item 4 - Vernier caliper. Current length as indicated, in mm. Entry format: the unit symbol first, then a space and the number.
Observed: mm 35.80
